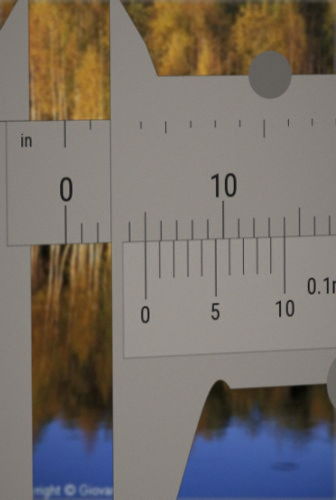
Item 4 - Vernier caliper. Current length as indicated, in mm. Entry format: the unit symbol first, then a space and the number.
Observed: mm 5.0
